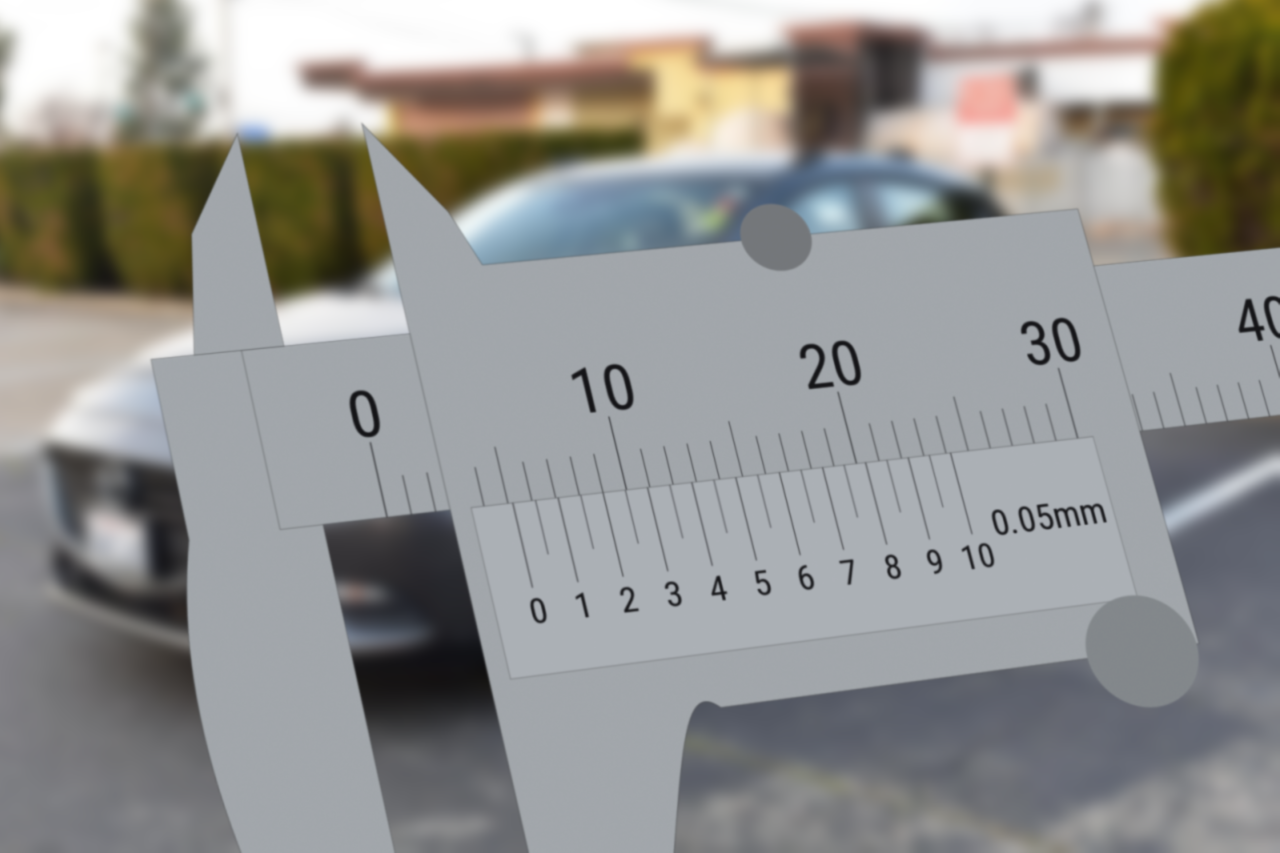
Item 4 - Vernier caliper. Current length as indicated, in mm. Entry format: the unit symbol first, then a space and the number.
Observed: mm 5.2
